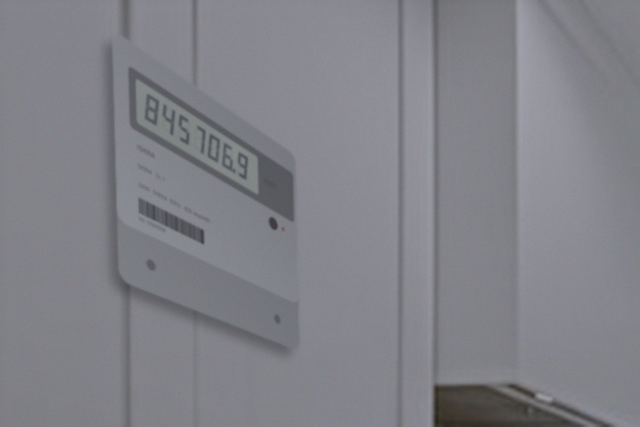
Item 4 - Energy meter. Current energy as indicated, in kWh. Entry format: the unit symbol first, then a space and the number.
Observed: kWh 845706.9
